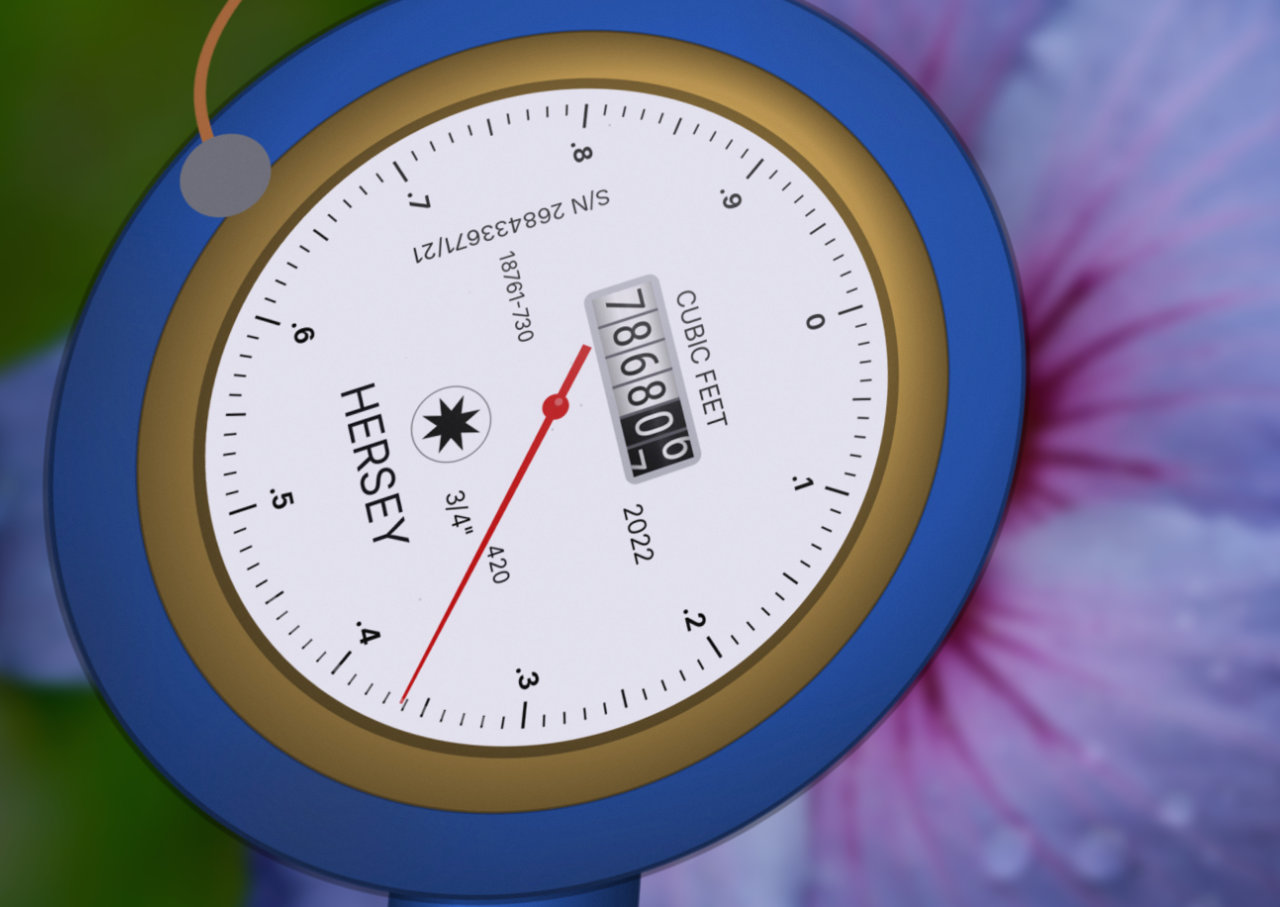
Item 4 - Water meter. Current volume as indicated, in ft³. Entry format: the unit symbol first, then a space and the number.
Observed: ft³ 786806.36
